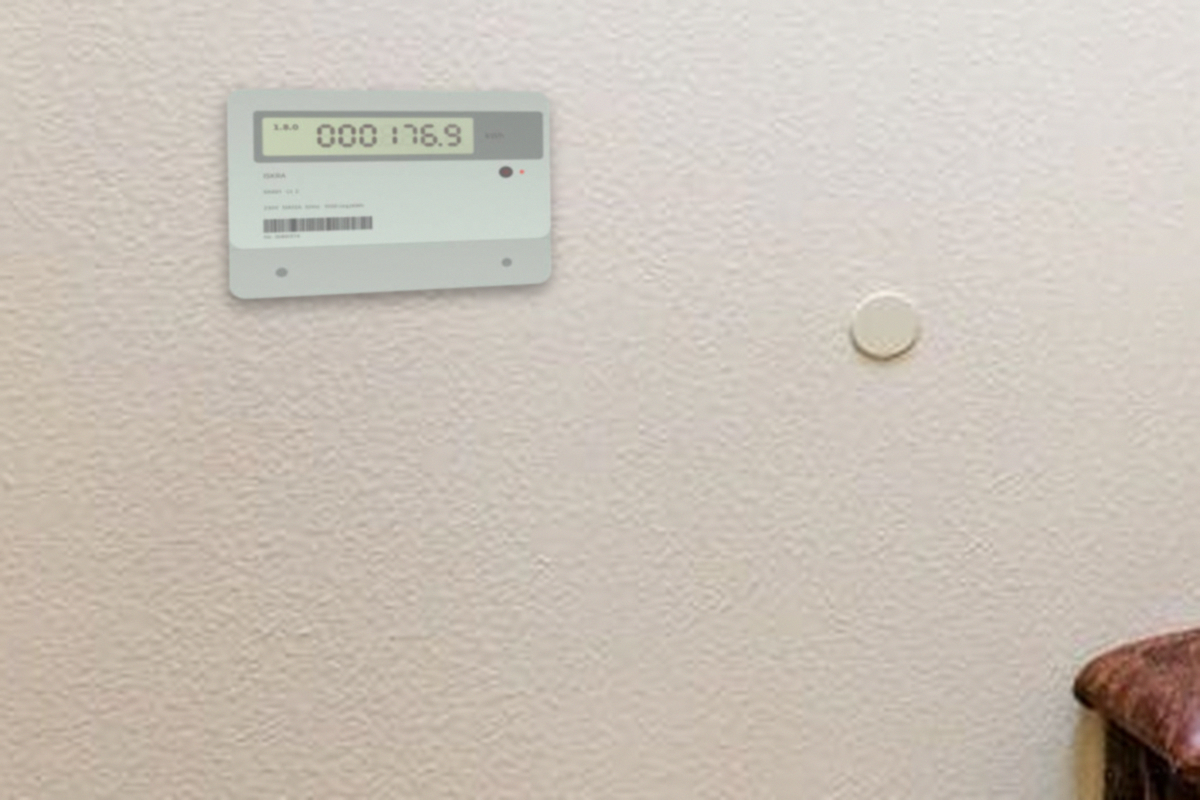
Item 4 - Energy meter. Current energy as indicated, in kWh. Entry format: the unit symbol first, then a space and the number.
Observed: kWh 176.9
